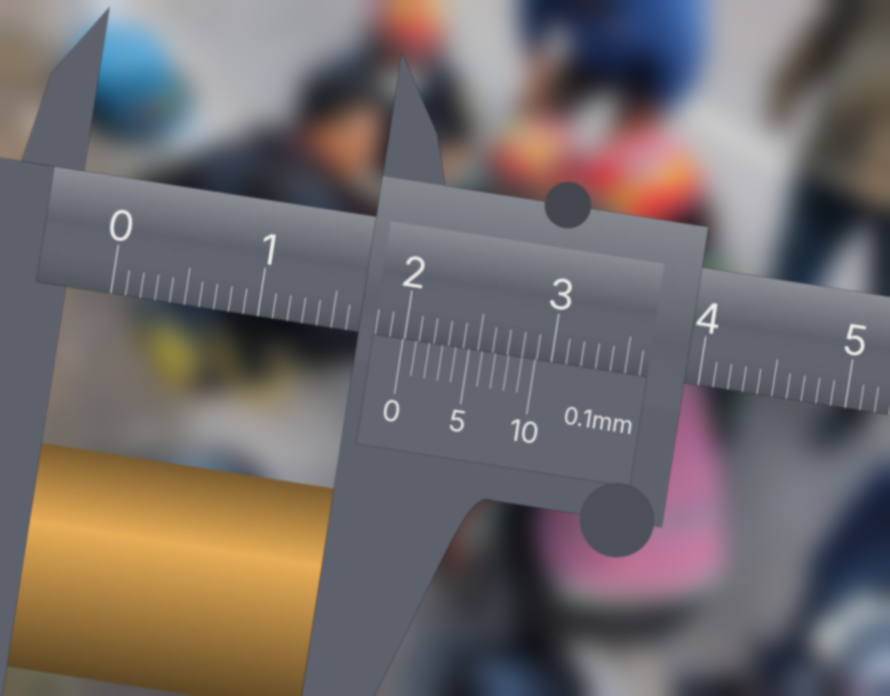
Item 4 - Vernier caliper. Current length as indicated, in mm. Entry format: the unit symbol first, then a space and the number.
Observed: mm 19.9
